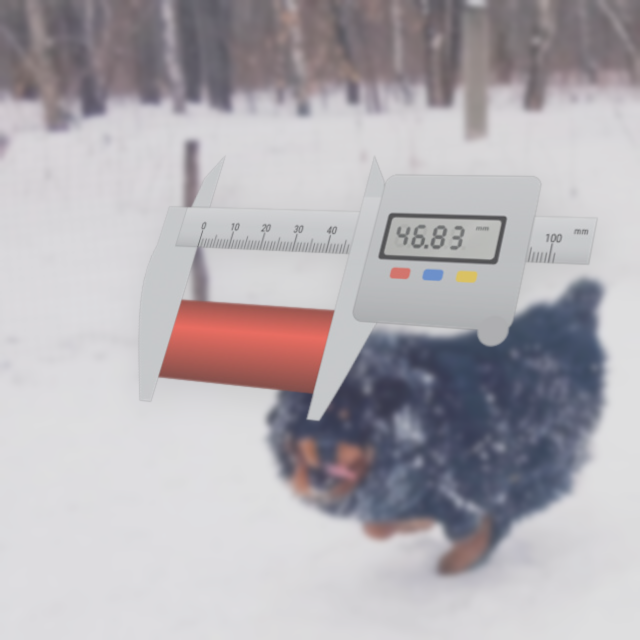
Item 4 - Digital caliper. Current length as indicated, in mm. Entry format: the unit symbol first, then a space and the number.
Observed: mm 46.83
